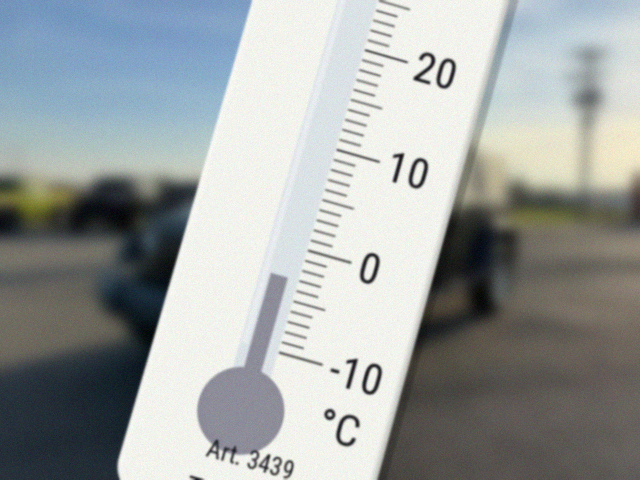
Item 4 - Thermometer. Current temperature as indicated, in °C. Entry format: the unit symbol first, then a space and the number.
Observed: °C -3
